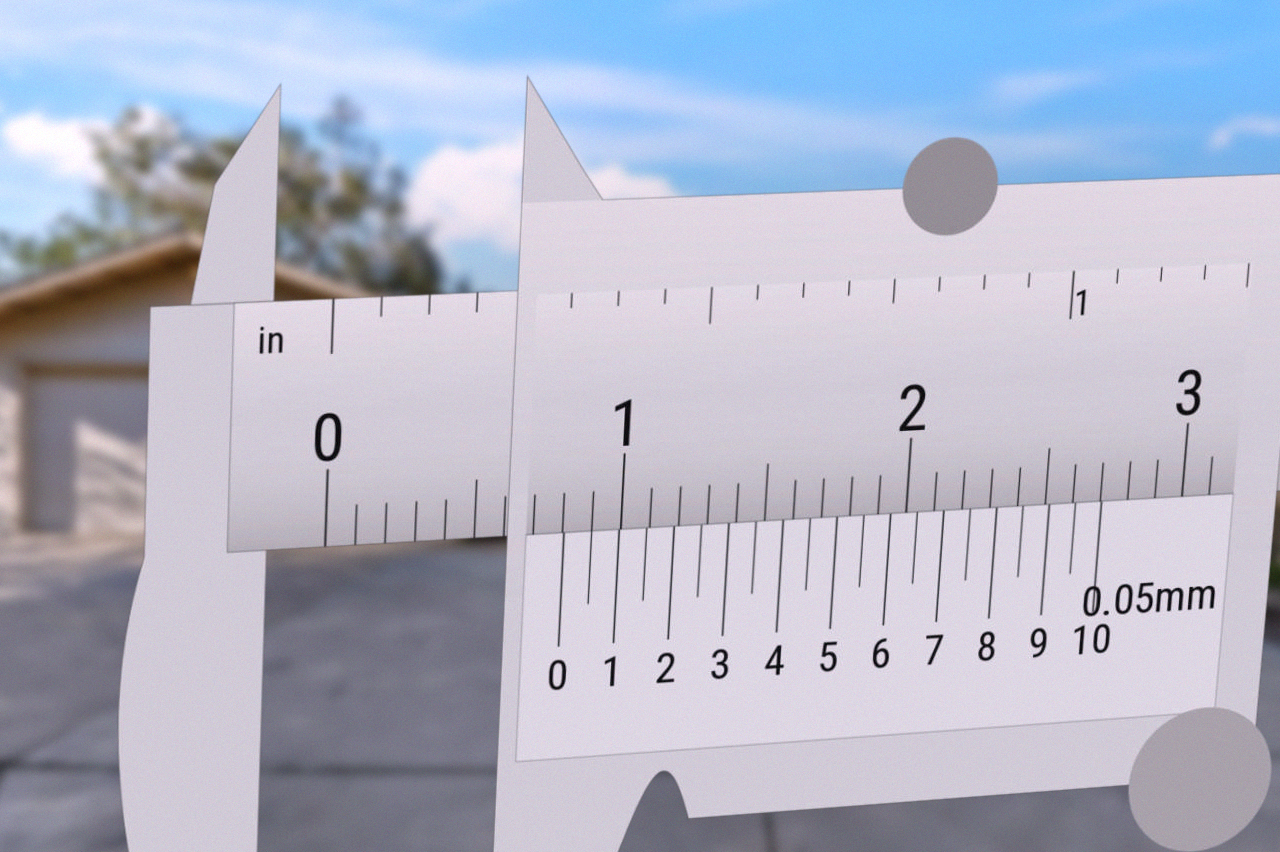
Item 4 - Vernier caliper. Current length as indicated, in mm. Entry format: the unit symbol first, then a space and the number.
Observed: mm 8.05
